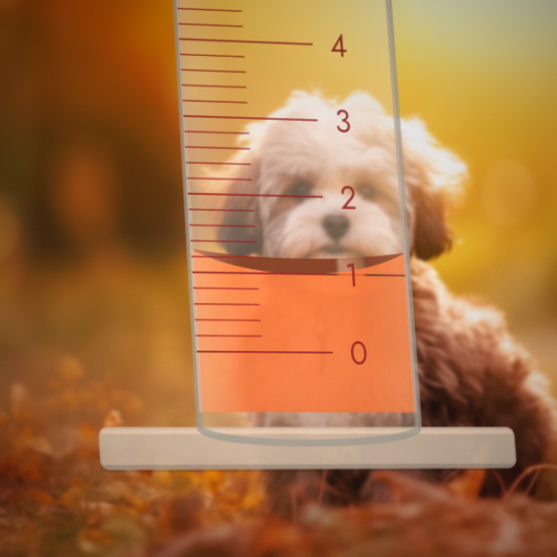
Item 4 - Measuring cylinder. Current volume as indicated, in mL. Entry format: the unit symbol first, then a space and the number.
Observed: mL 1
